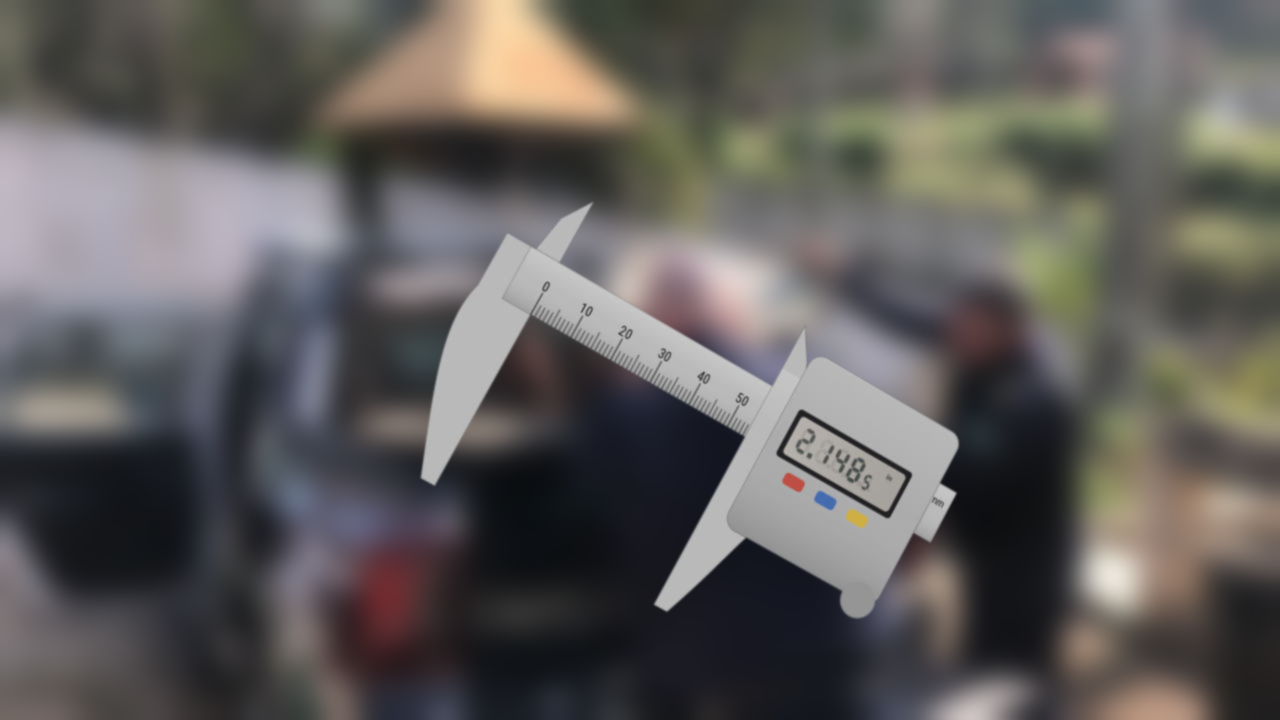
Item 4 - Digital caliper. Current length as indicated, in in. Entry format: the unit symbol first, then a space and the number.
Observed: in 2.1485
